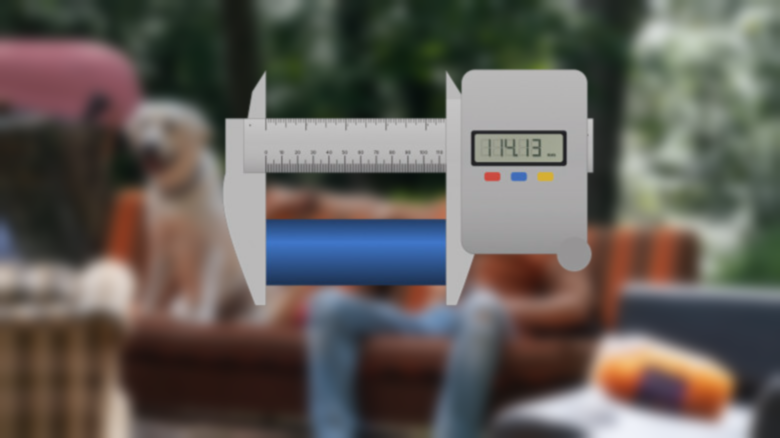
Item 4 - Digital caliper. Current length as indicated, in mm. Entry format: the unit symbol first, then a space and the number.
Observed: mm 114.13
